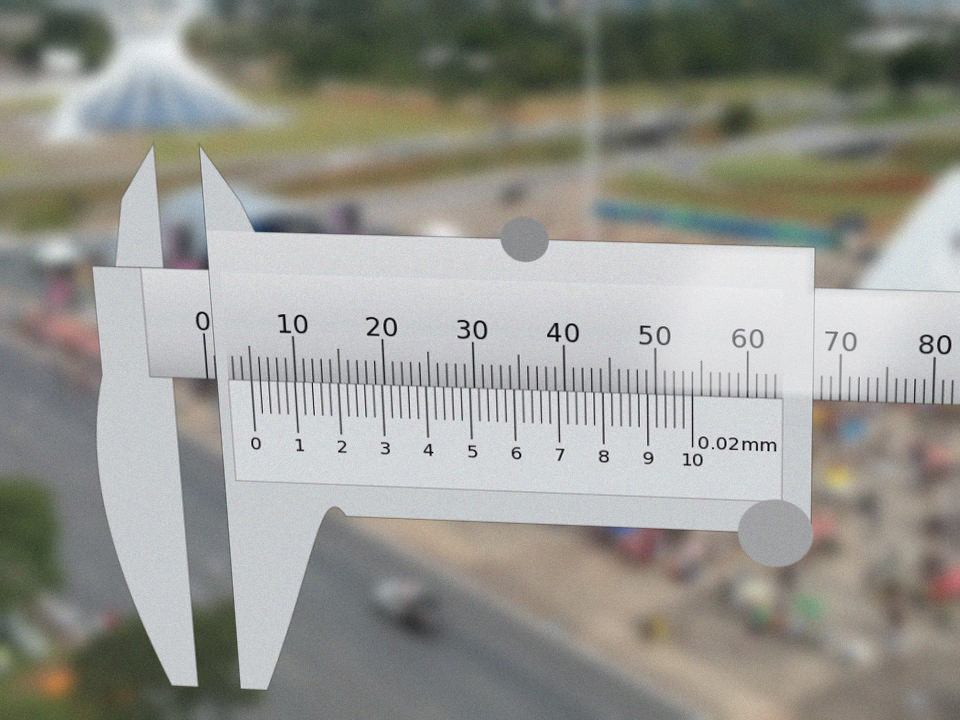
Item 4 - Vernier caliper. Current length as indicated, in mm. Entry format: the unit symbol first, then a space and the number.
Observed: mm 5.0
